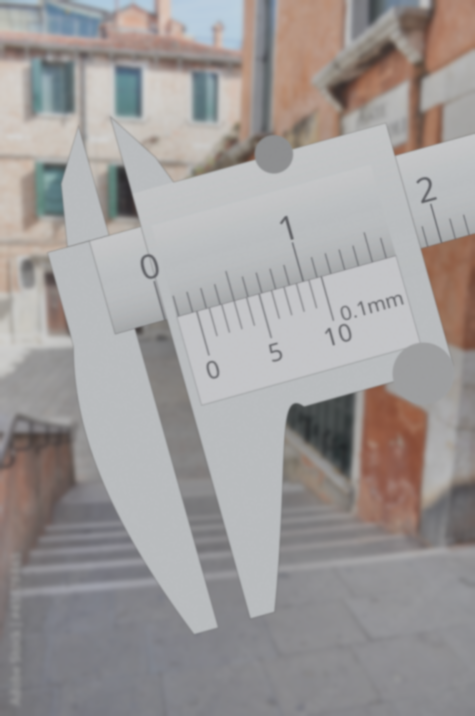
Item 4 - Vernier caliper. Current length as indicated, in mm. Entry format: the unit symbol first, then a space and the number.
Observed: mm 2.3
